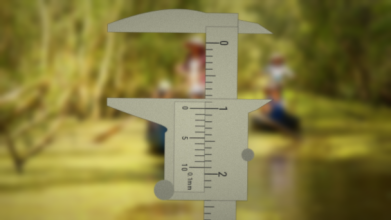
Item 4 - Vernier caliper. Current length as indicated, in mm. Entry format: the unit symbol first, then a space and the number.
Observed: mm 10.0
